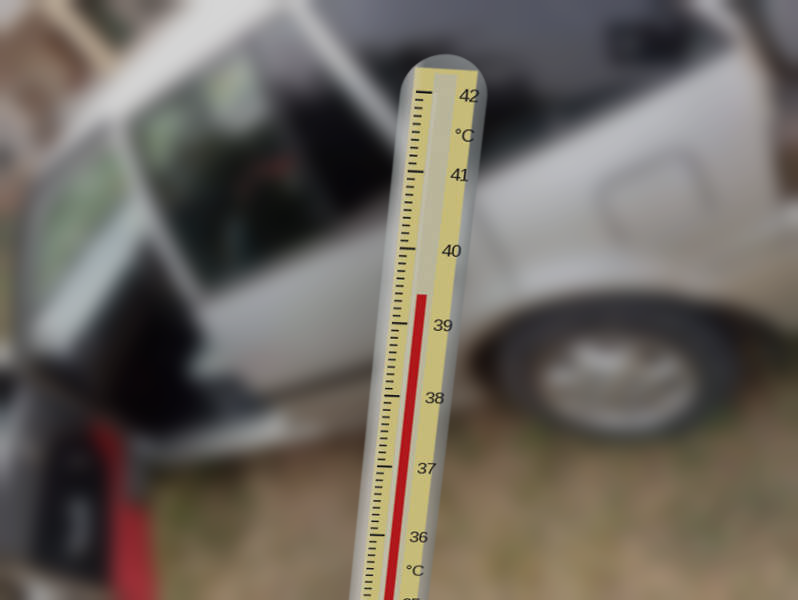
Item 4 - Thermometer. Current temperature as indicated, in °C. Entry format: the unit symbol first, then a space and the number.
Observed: °C 39.4
